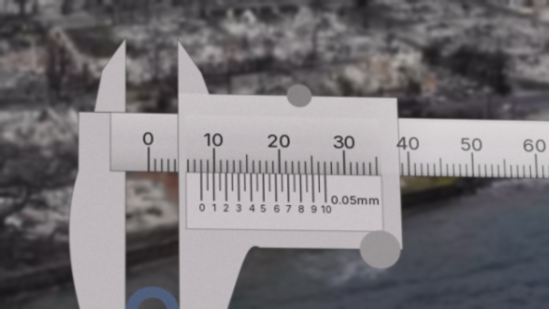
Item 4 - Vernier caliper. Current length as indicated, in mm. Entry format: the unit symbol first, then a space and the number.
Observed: mm 8.0
